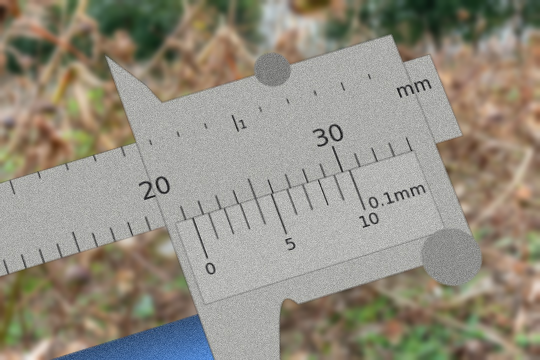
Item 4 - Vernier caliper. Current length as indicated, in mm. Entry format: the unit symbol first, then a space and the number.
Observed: mm 21.4
